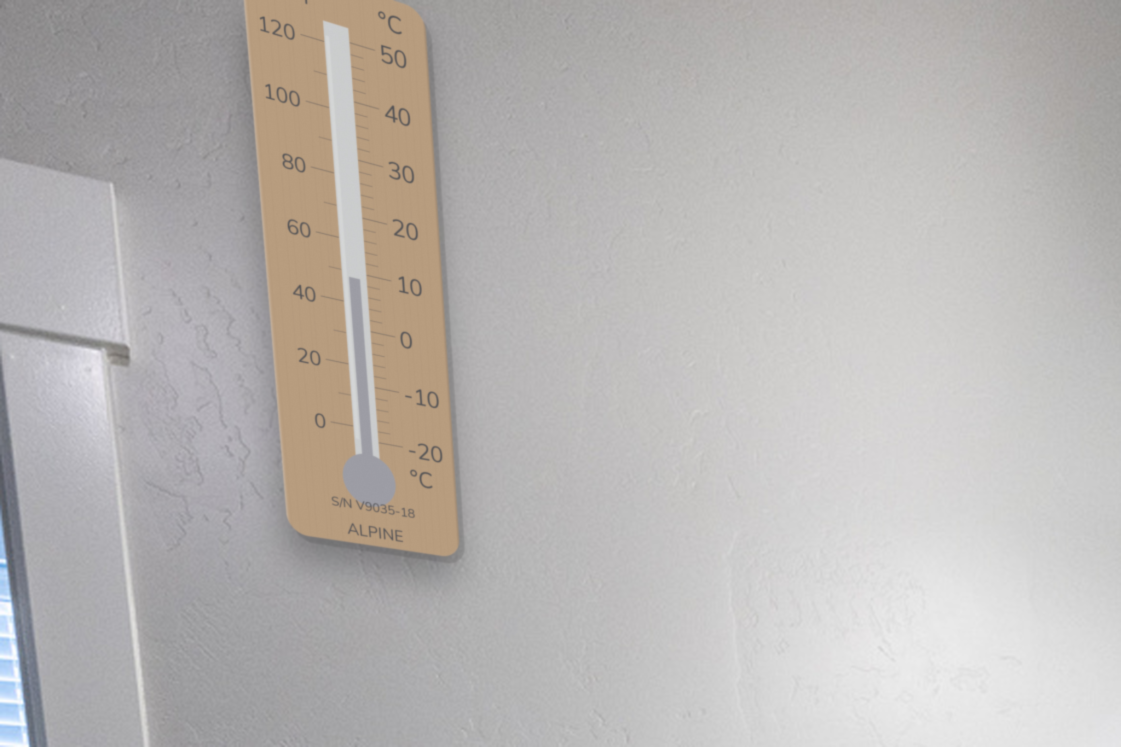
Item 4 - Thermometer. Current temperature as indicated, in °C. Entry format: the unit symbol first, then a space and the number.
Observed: °C 9
